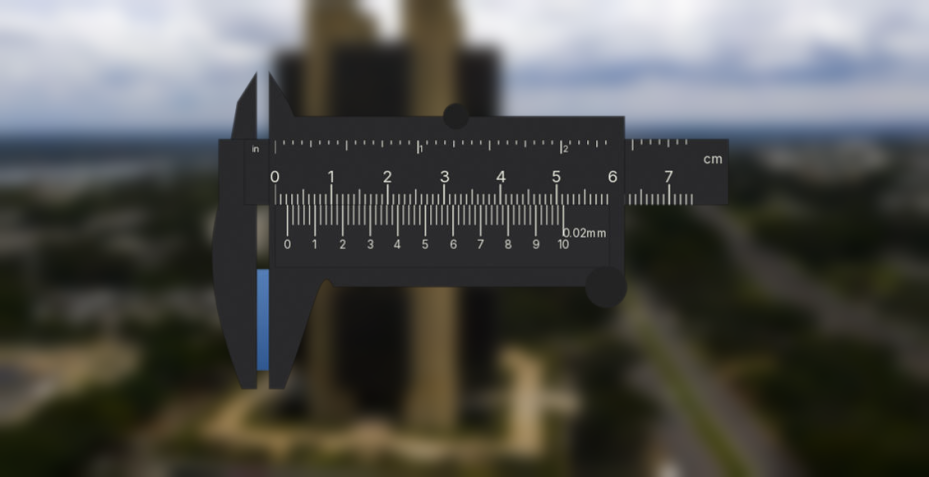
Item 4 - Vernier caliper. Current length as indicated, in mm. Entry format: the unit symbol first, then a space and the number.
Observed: mm 2.2
